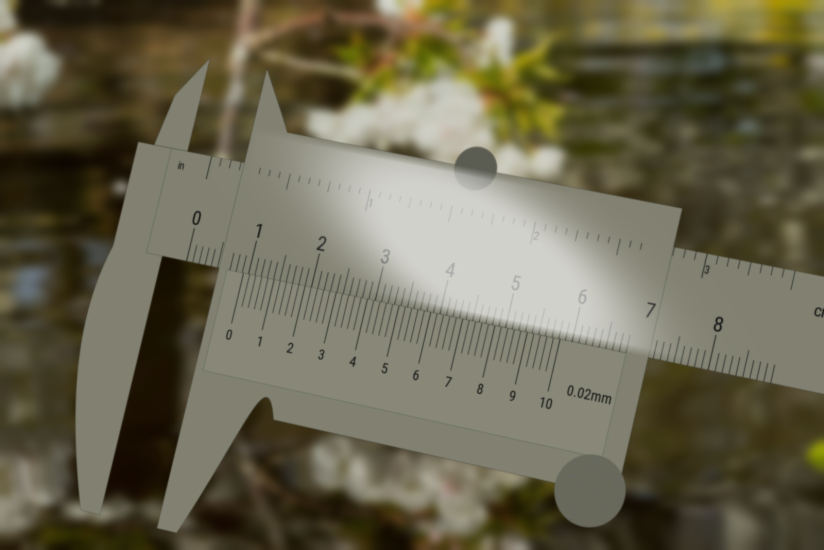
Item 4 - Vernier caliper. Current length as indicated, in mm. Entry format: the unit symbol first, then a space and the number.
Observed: mm 9.2
